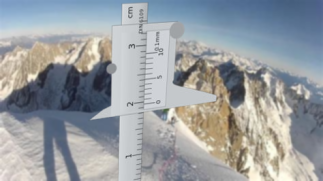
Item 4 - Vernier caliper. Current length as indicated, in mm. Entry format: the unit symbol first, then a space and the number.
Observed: mm 19.6
